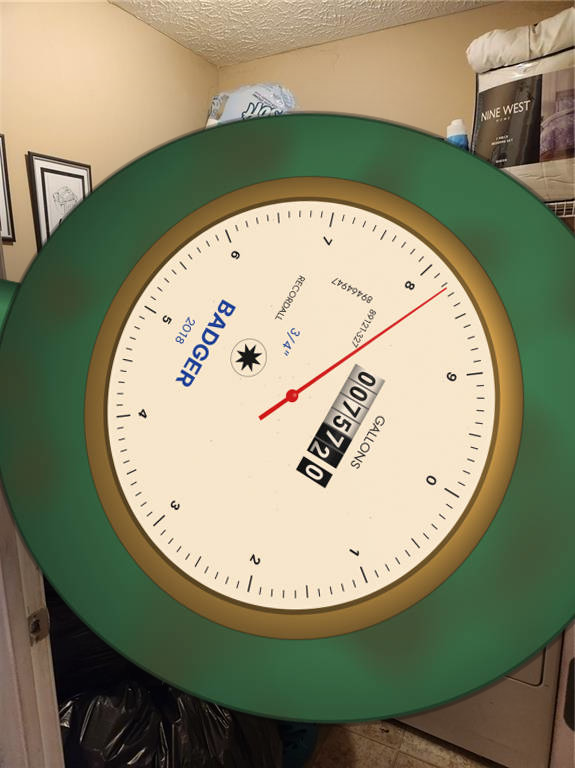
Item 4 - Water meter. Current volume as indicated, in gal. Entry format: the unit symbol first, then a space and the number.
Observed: gal 75718.2
